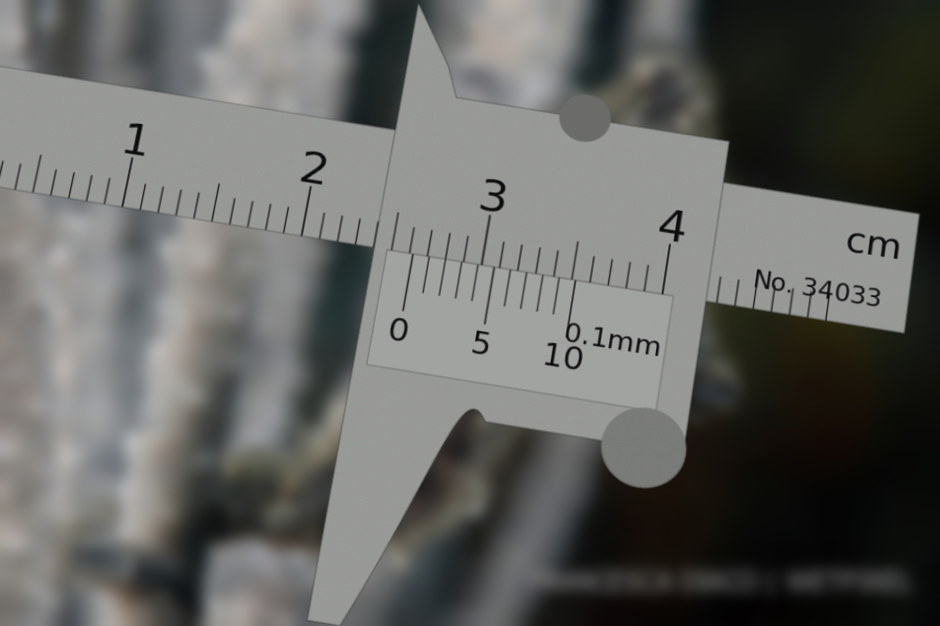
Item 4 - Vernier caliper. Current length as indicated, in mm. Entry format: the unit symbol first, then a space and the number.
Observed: mm 26.2
